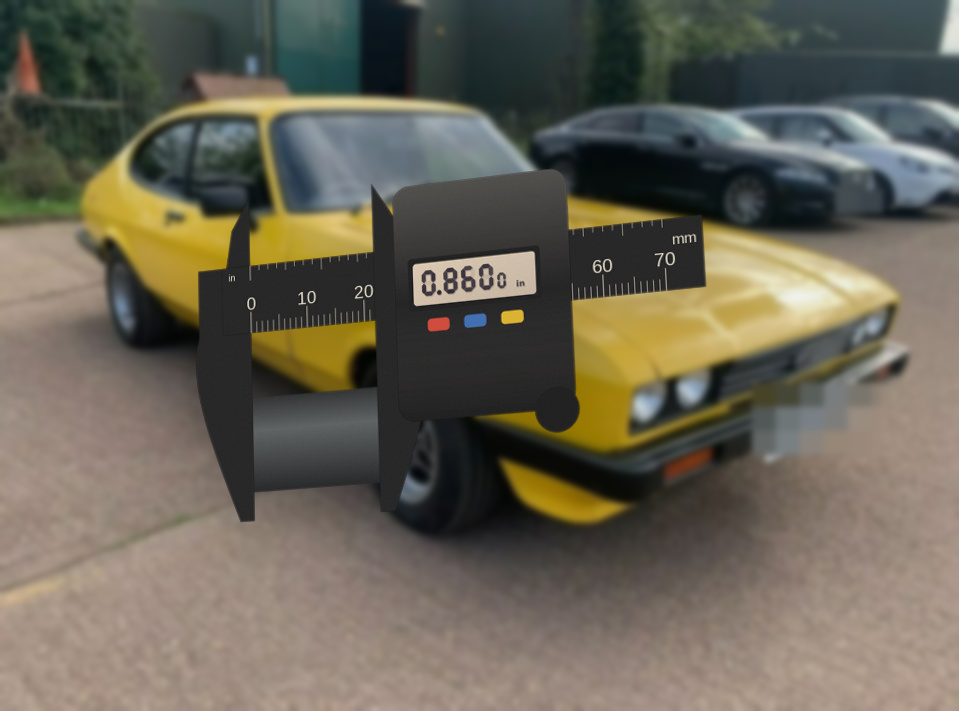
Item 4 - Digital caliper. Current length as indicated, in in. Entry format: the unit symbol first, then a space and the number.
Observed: in 0.8600
